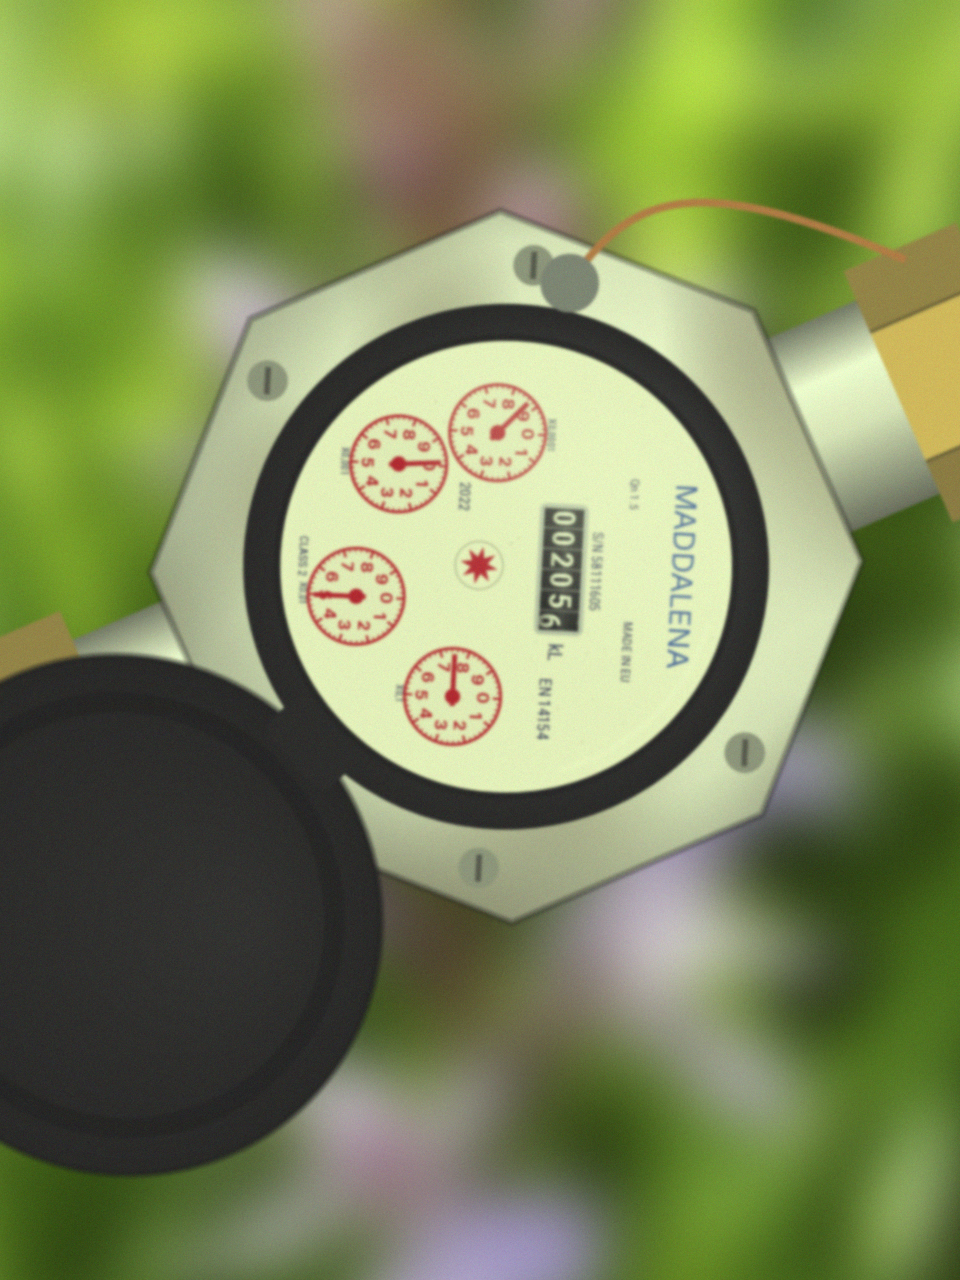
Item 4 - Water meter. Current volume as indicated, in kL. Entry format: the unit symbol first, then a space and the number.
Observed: kL 2055.7498
